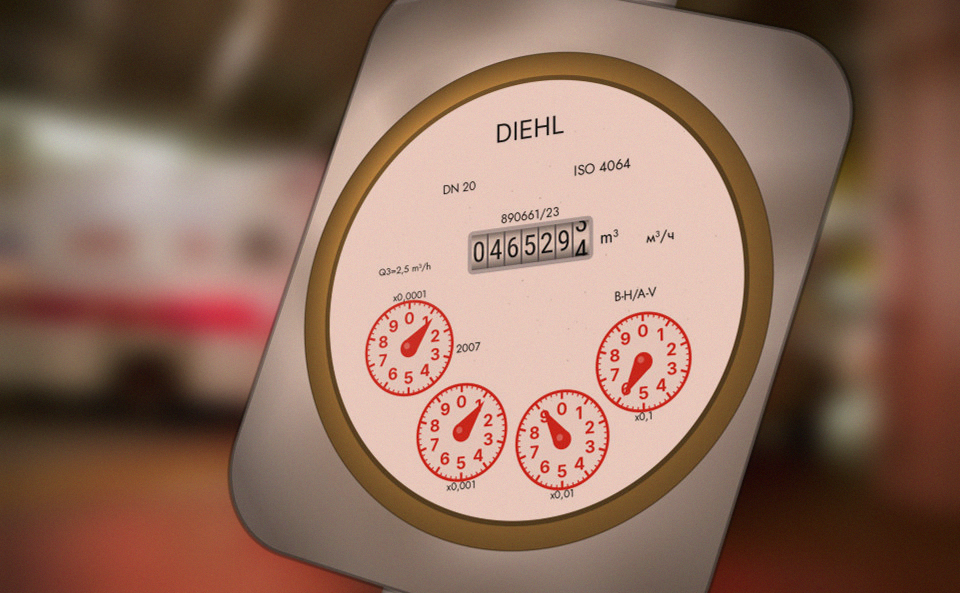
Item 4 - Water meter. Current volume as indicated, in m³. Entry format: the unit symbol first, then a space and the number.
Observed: m³ 465293.5911
